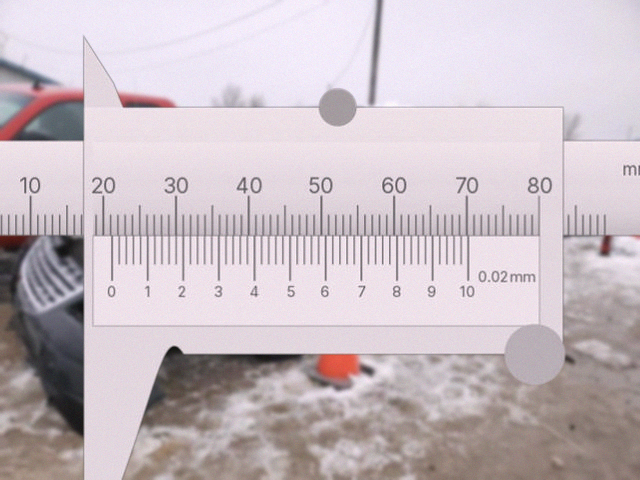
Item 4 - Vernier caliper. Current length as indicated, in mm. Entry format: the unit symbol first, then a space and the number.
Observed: mm 21.2
